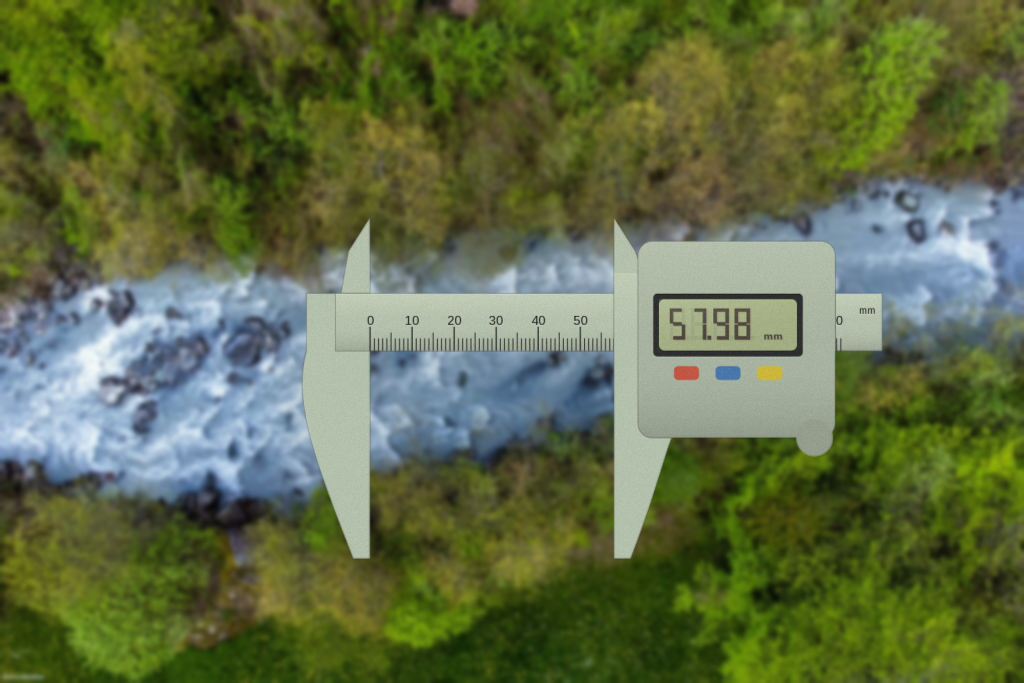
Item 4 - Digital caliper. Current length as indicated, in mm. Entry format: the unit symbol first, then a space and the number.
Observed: mm 57.98
